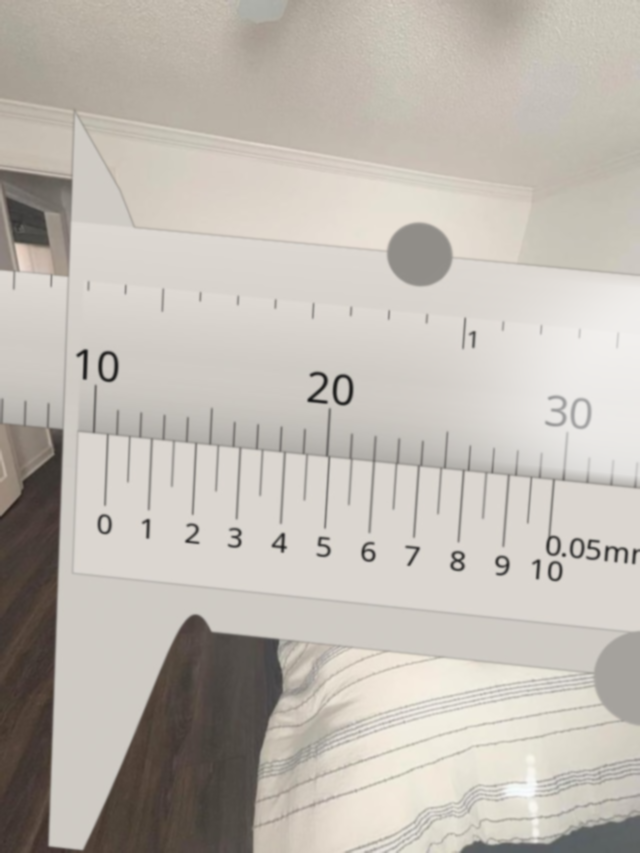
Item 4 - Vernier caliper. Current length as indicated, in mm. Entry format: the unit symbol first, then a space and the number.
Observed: mm 10.6
